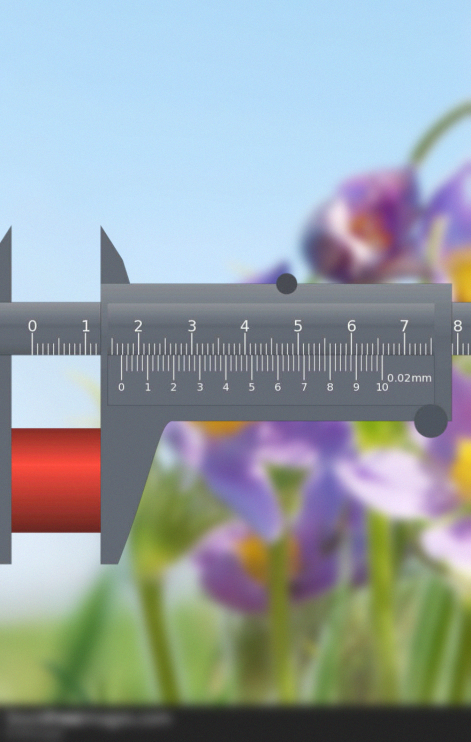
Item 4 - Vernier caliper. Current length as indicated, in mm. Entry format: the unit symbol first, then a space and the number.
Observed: mm 16.8
